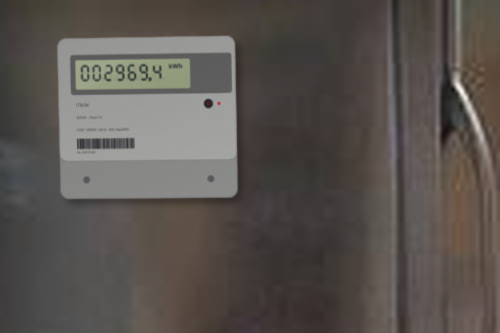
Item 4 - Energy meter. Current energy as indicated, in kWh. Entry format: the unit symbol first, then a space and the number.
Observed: kWh 2969.4
